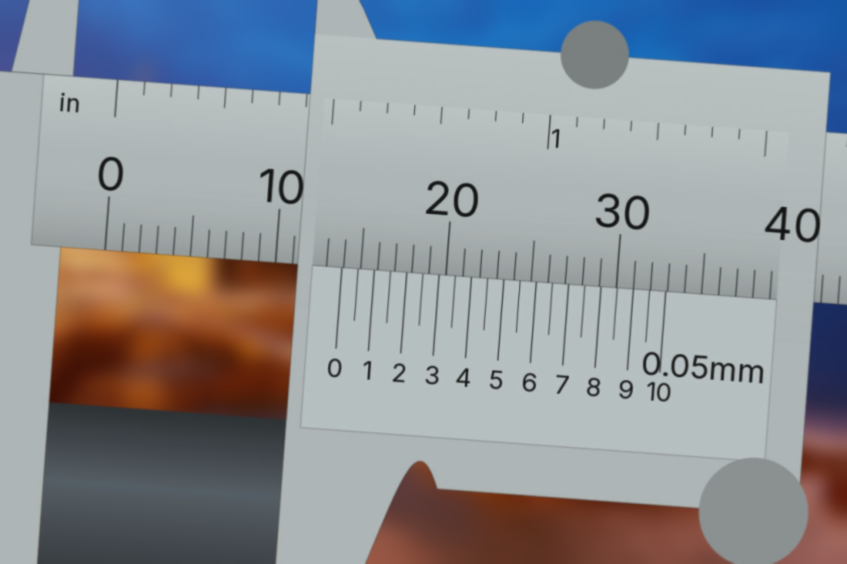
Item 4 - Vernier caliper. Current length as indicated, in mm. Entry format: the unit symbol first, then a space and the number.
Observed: mm 13.9
